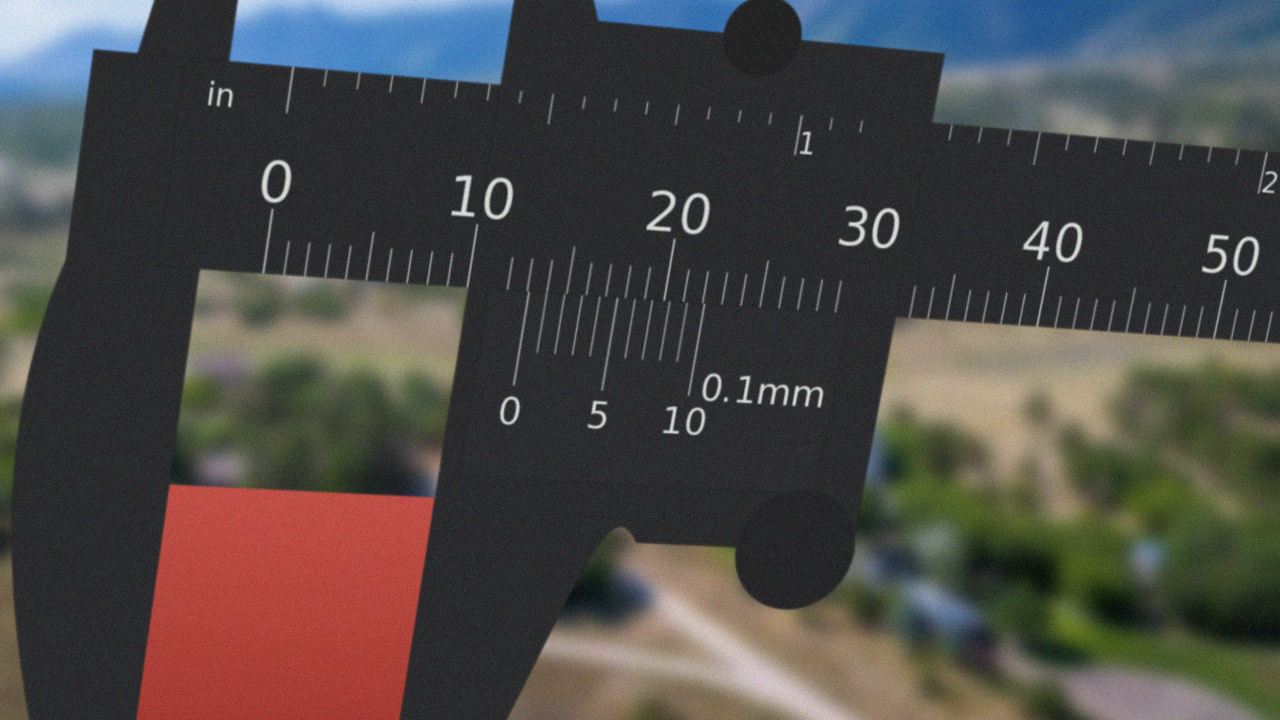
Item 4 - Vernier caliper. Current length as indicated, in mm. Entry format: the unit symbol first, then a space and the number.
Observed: mm 13.1
